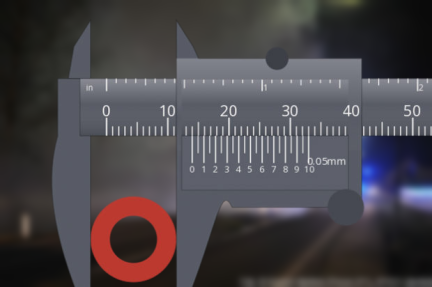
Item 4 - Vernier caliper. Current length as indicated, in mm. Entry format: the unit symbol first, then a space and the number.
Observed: mm 14.0
